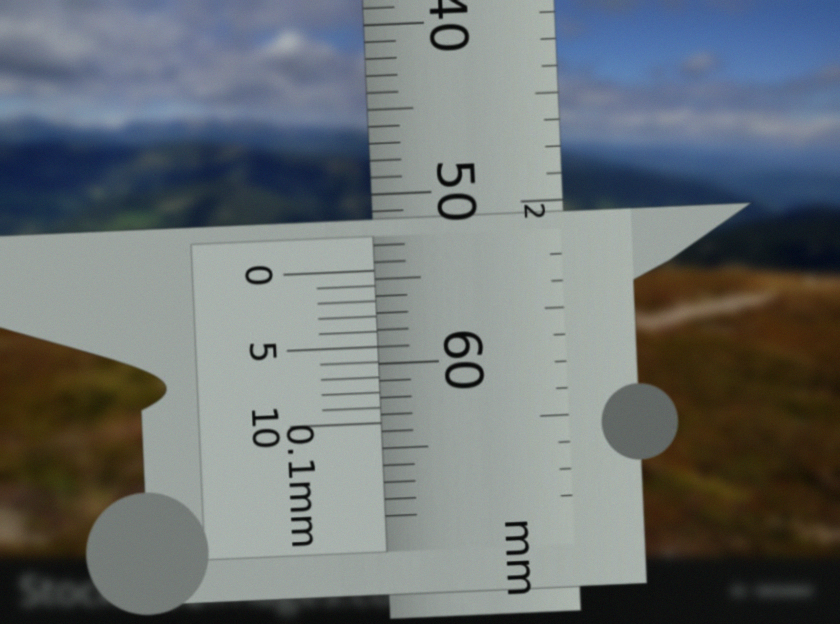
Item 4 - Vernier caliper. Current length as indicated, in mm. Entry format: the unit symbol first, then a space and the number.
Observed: mm 54.5
